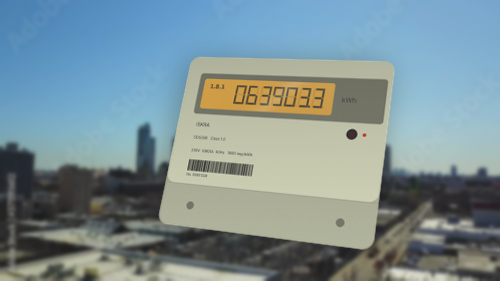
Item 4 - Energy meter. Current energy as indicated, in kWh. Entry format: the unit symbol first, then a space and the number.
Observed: kWh 63903.3
